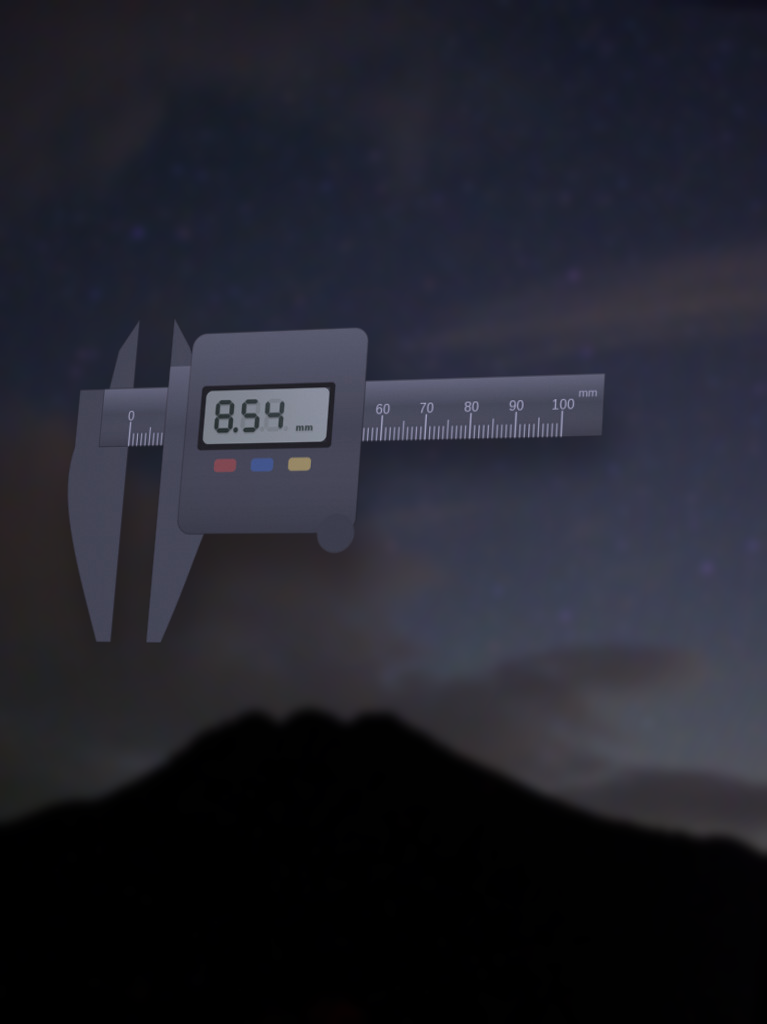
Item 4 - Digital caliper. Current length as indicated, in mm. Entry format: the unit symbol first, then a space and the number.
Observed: mm 8.54
